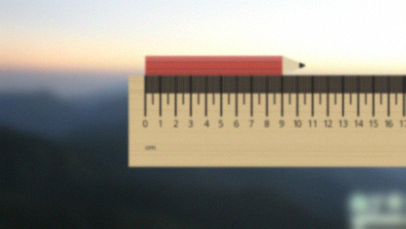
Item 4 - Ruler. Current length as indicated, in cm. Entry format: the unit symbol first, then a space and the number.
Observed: cm 10.5
